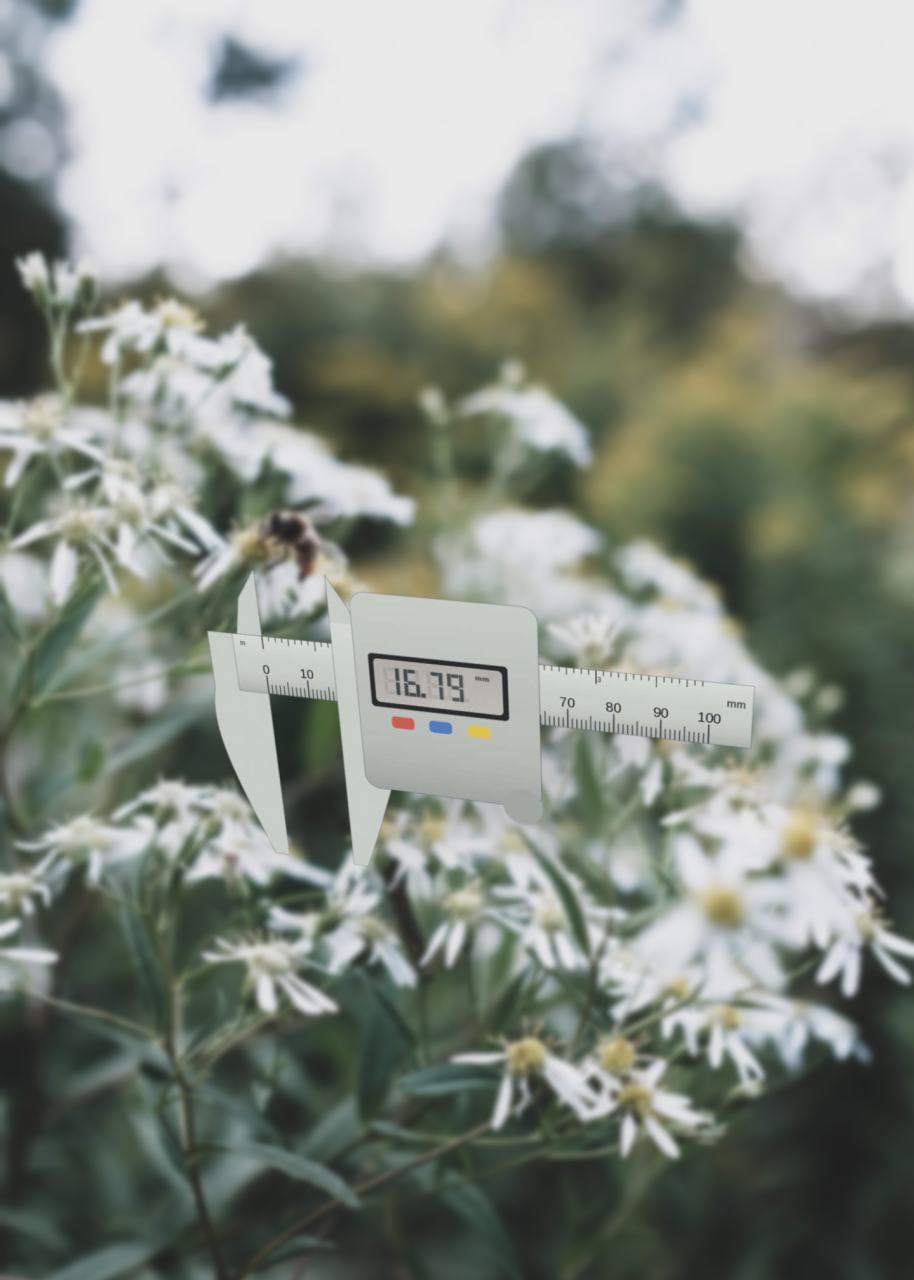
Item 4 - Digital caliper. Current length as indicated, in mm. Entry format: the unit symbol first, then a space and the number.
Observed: mm 16.79
